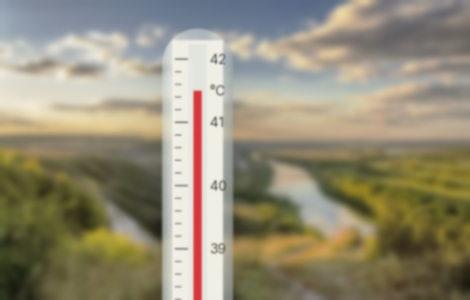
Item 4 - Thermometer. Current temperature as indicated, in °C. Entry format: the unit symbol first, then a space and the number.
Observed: °C 41.5
